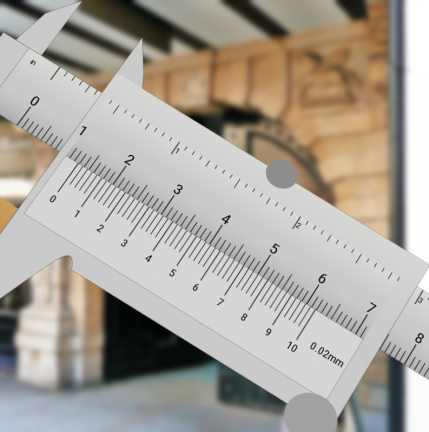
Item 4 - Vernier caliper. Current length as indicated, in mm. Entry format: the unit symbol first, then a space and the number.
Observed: mm 12.8
